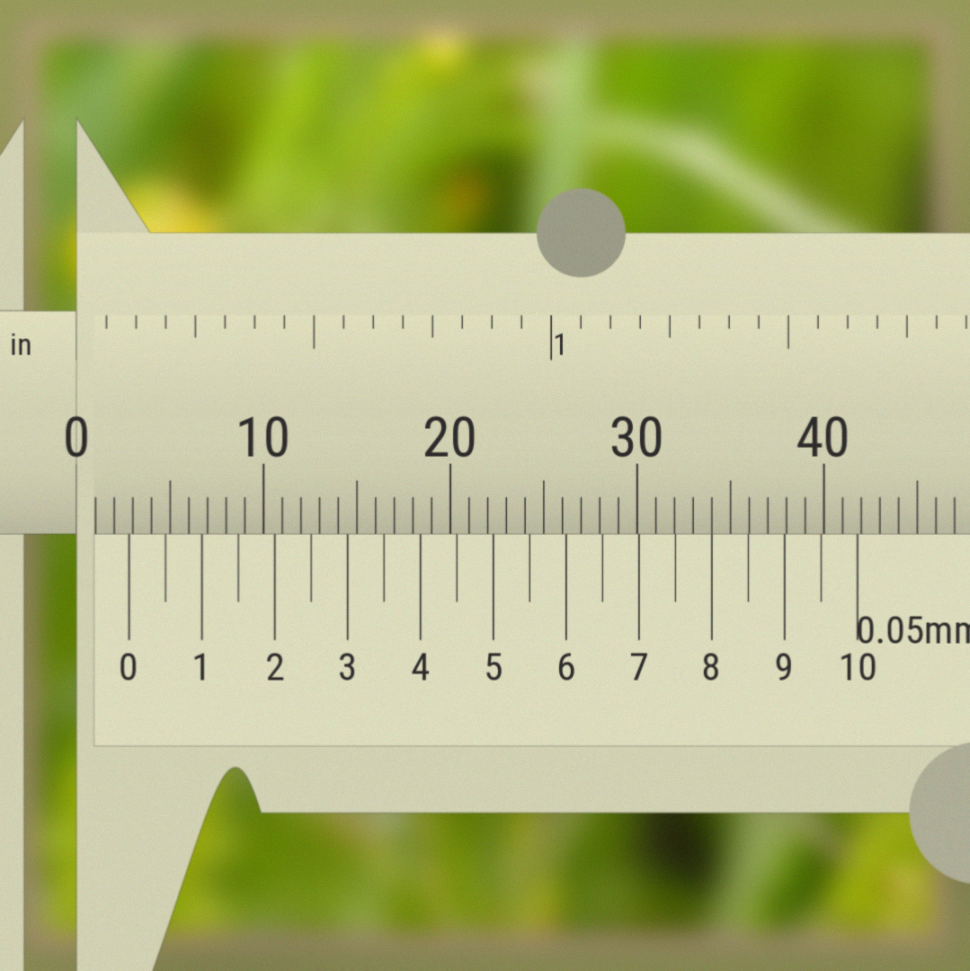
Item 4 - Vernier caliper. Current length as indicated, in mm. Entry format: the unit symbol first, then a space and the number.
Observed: mm 2.8
